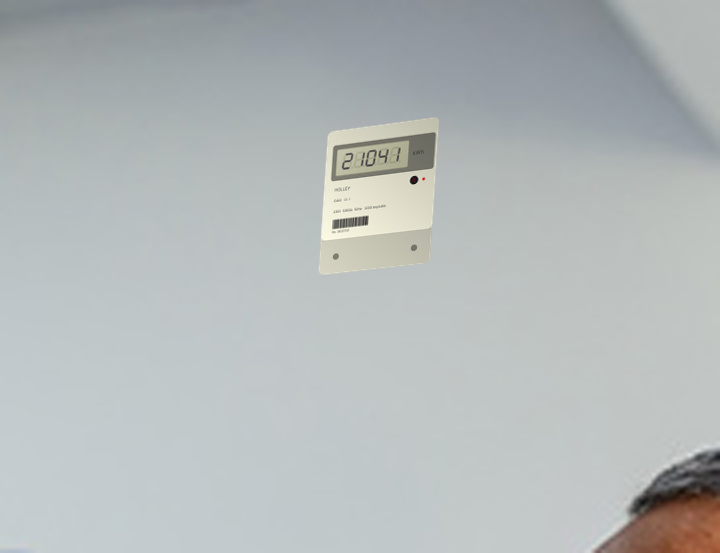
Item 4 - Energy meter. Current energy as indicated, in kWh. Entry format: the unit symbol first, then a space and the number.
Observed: kWh 21041
